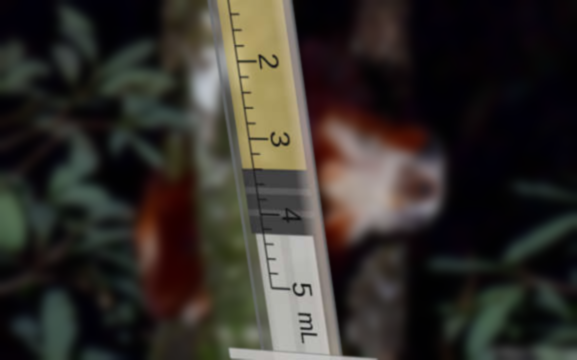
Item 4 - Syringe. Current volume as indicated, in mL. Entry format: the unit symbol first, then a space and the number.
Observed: mL 3.4
